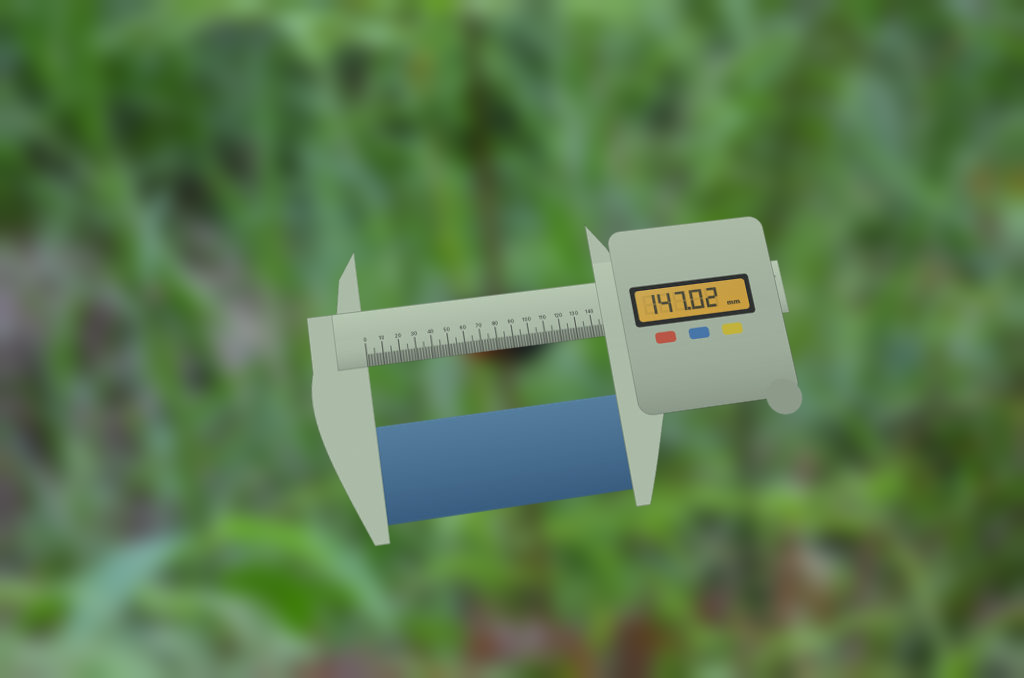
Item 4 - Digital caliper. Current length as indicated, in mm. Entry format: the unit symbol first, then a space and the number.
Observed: mm 147.02
